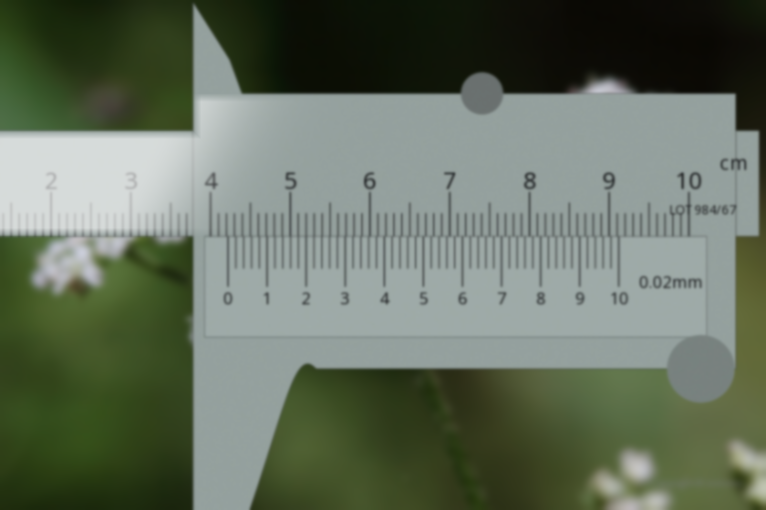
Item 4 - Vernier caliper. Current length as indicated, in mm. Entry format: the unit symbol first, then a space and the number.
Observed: mm 42.2
